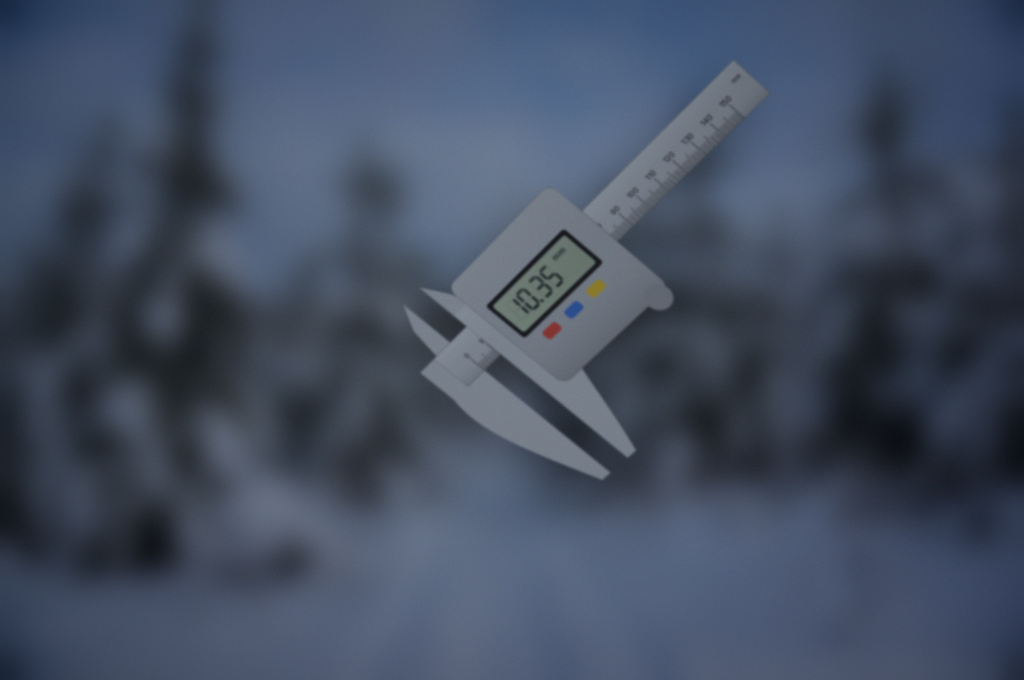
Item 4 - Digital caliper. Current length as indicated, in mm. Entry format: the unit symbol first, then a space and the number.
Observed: mm 10.35
